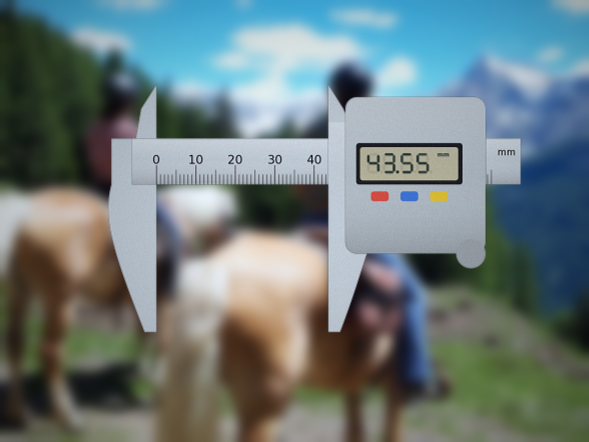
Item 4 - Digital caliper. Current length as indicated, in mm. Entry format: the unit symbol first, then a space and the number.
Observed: mm 43.55
